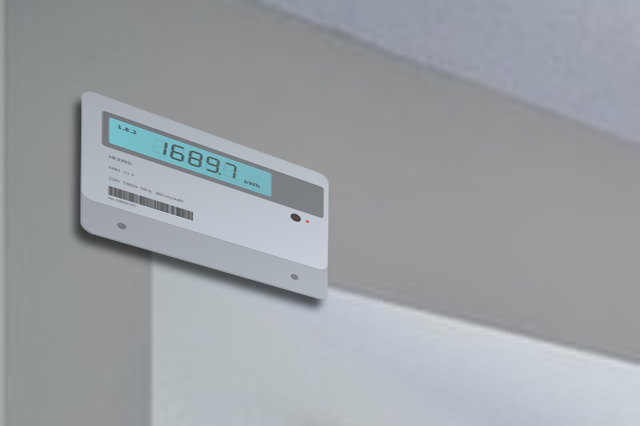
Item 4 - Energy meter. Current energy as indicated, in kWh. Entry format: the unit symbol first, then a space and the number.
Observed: kWh 1689.7
